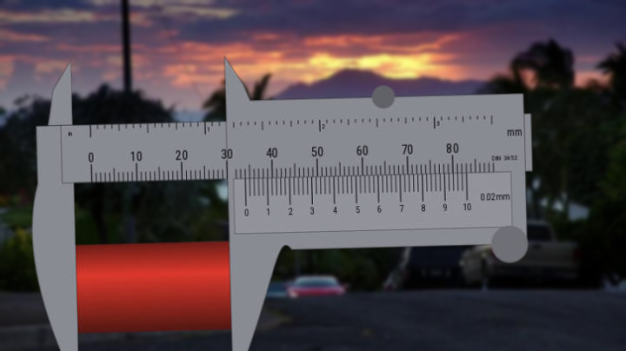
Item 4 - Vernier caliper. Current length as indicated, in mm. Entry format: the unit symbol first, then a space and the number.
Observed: mm 34.0
